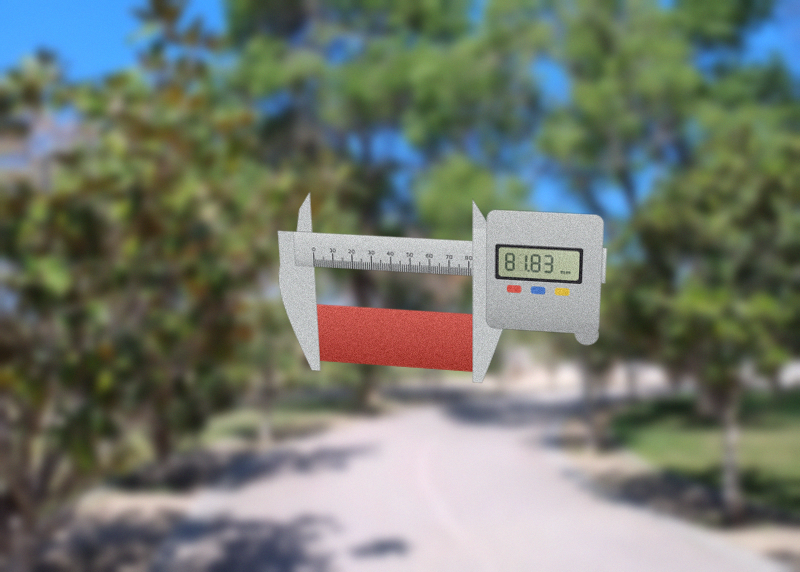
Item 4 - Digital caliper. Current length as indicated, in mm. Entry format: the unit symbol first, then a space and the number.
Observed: mm 81.83
